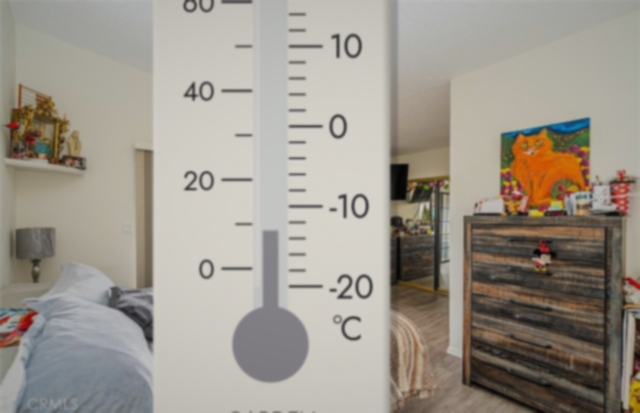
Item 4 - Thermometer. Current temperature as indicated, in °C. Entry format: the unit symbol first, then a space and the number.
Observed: °C -13
